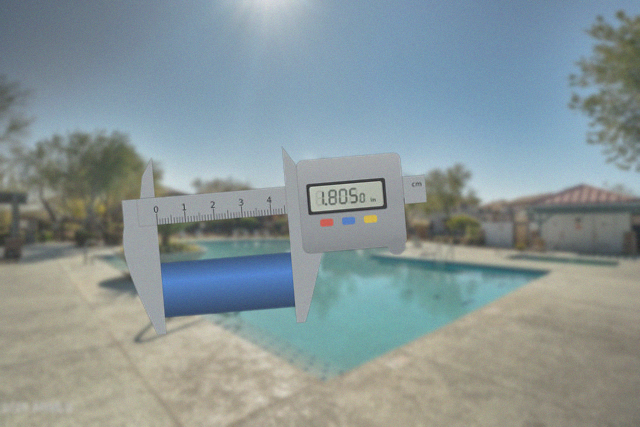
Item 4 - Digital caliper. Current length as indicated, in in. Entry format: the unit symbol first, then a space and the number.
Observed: in 1.8050
